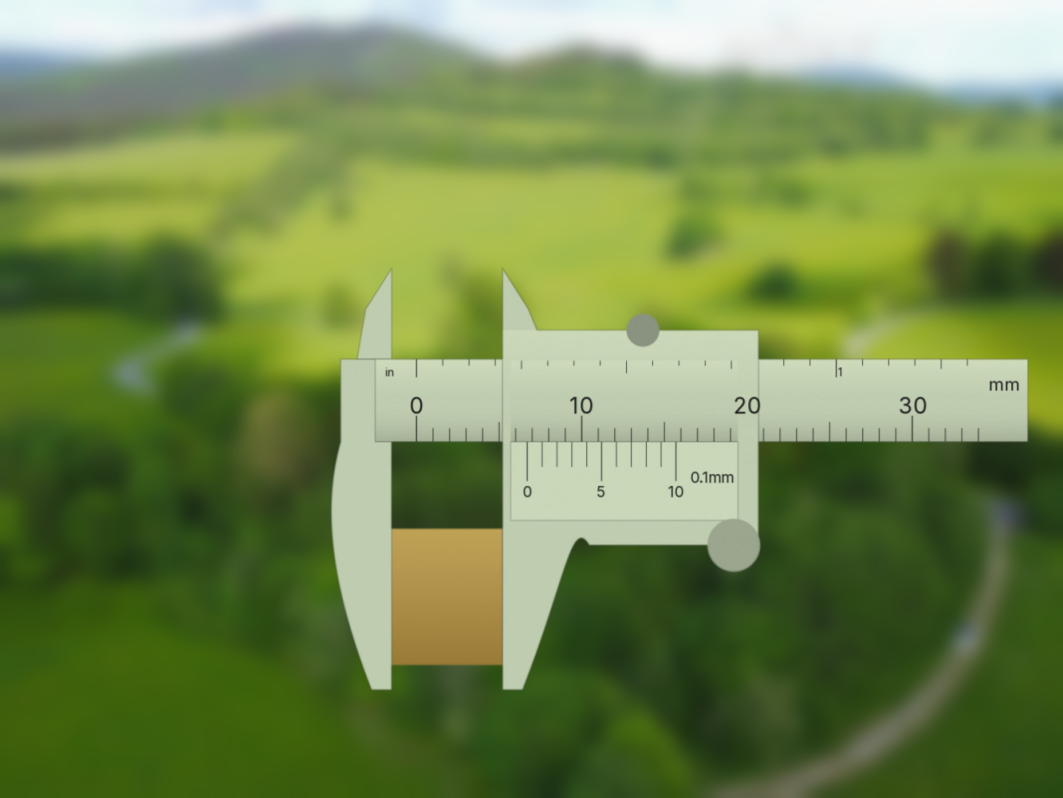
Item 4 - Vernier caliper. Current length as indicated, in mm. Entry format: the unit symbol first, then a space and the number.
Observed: mm 6.7
